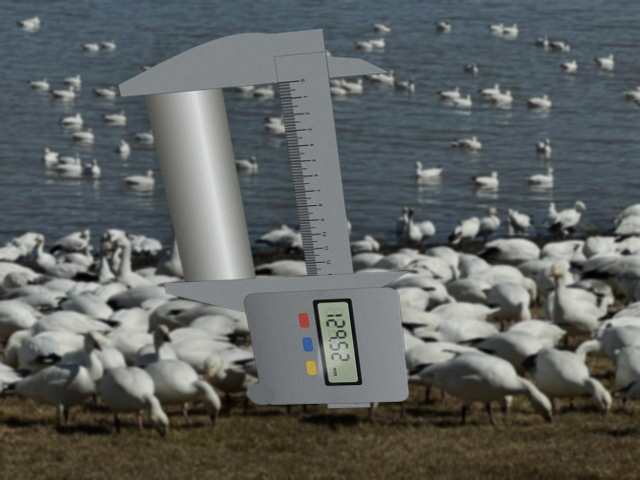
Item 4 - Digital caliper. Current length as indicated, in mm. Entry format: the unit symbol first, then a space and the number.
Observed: mm 129.52
